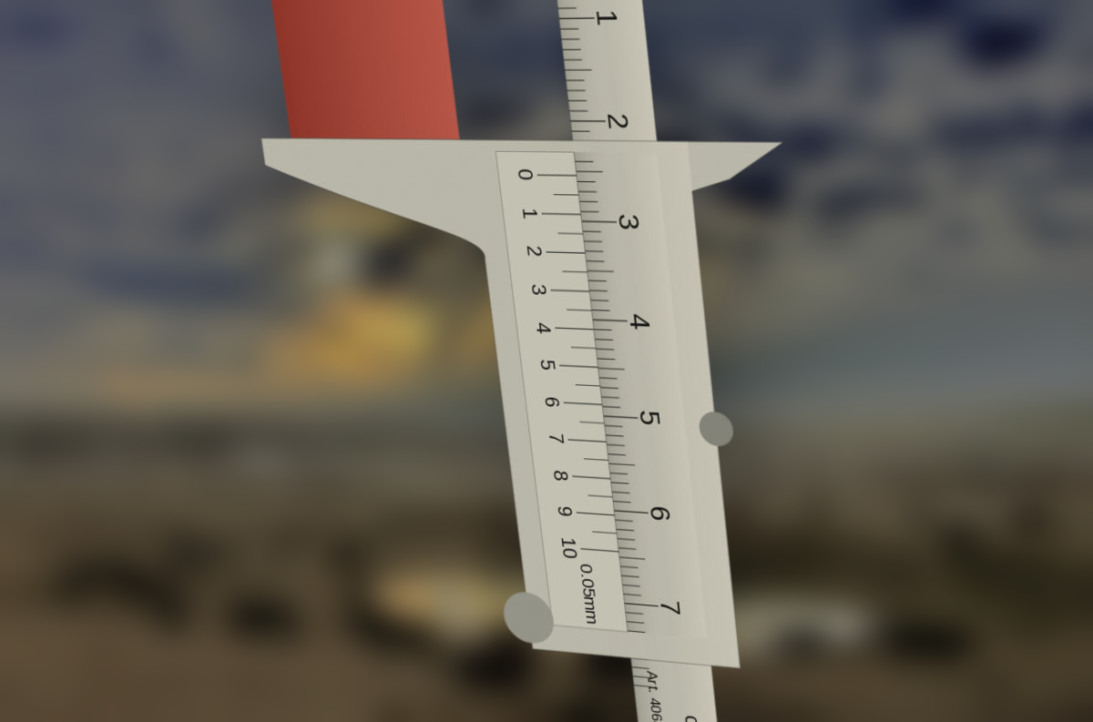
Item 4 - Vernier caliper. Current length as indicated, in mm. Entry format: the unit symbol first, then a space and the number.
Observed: mm 25.4
